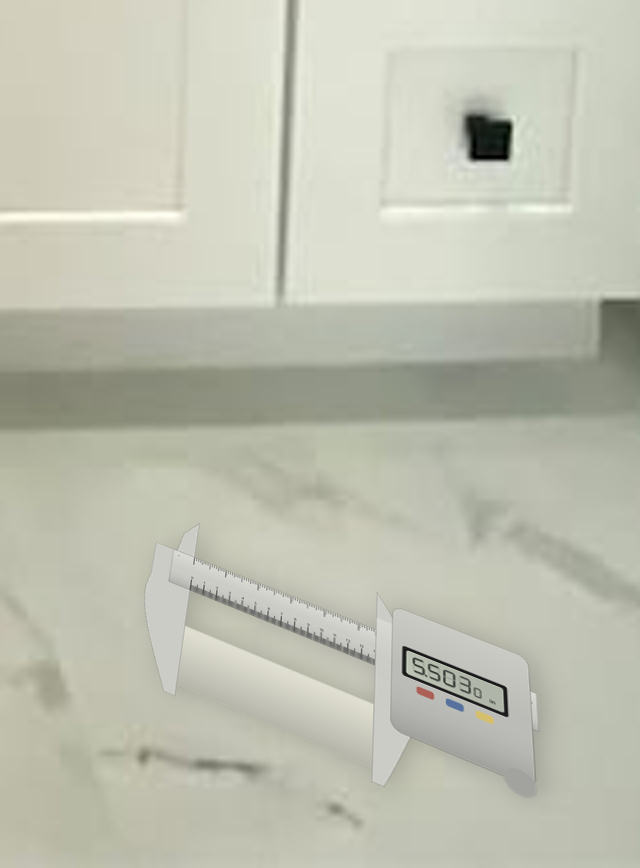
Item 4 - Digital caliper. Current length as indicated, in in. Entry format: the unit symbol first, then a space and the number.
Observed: in 5.5030
